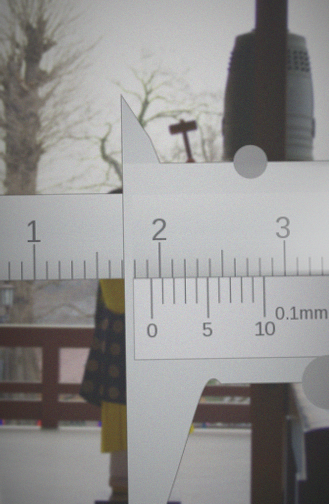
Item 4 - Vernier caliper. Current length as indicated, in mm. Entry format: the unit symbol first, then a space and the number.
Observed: mm 19.3
